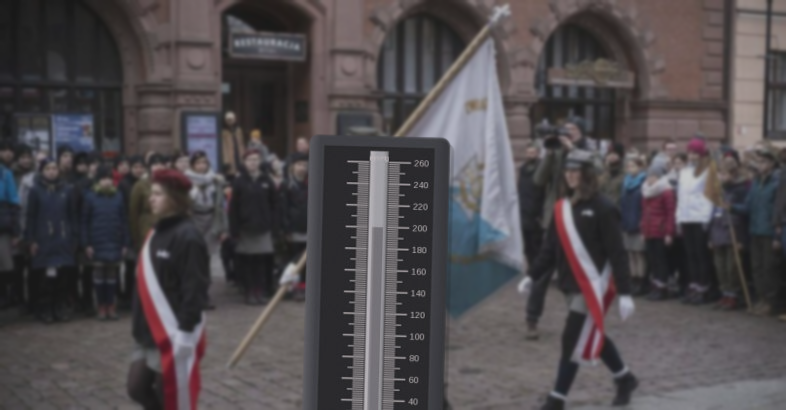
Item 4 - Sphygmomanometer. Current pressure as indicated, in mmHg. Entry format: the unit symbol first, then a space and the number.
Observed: mmHg 200
